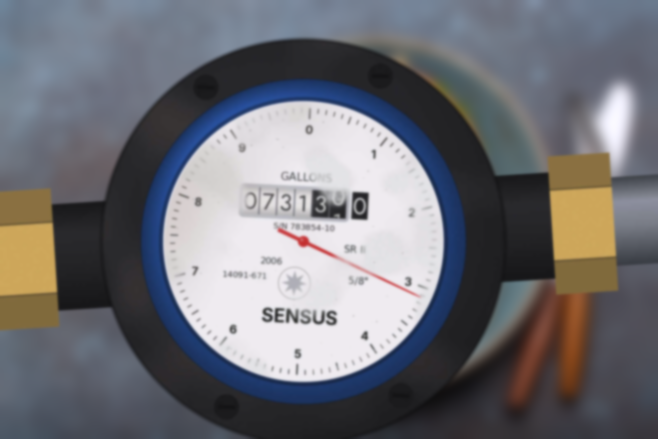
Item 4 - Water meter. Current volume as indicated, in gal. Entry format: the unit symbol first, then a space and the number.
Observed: gal 731303.1
